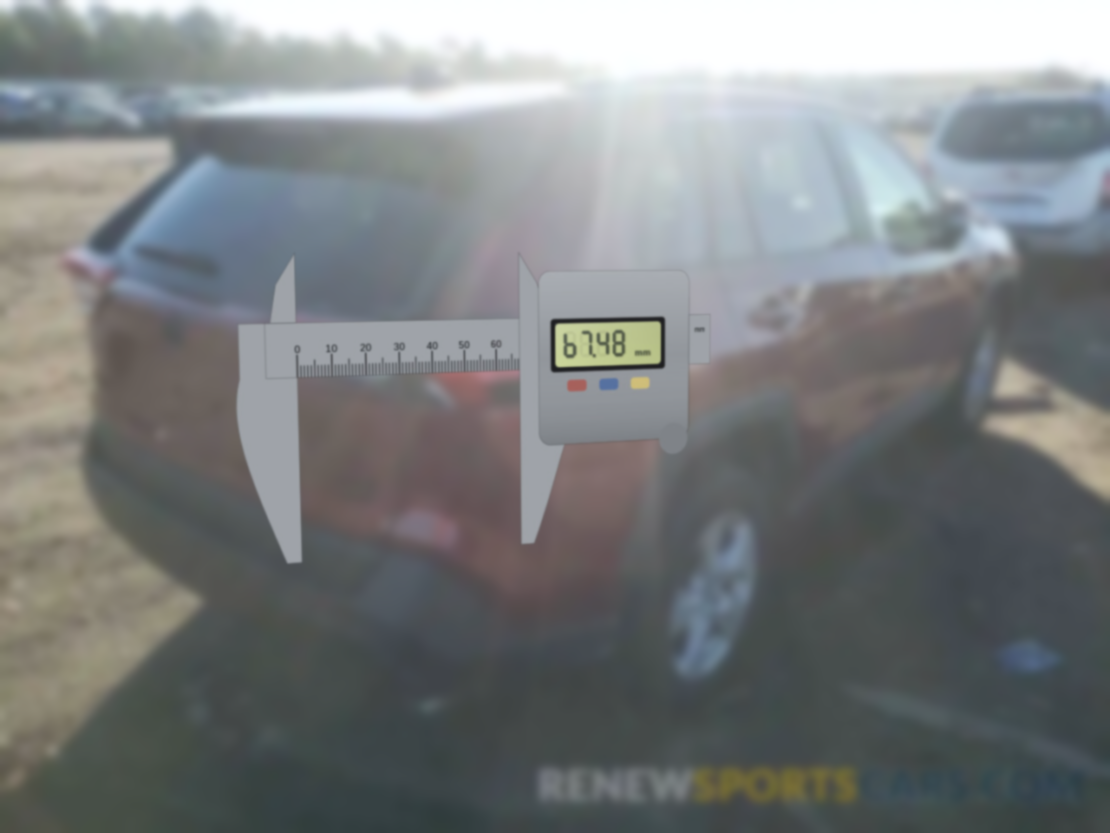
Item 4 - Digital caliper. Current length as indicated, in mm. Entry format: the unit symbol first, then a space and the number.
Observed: mm 67.48
